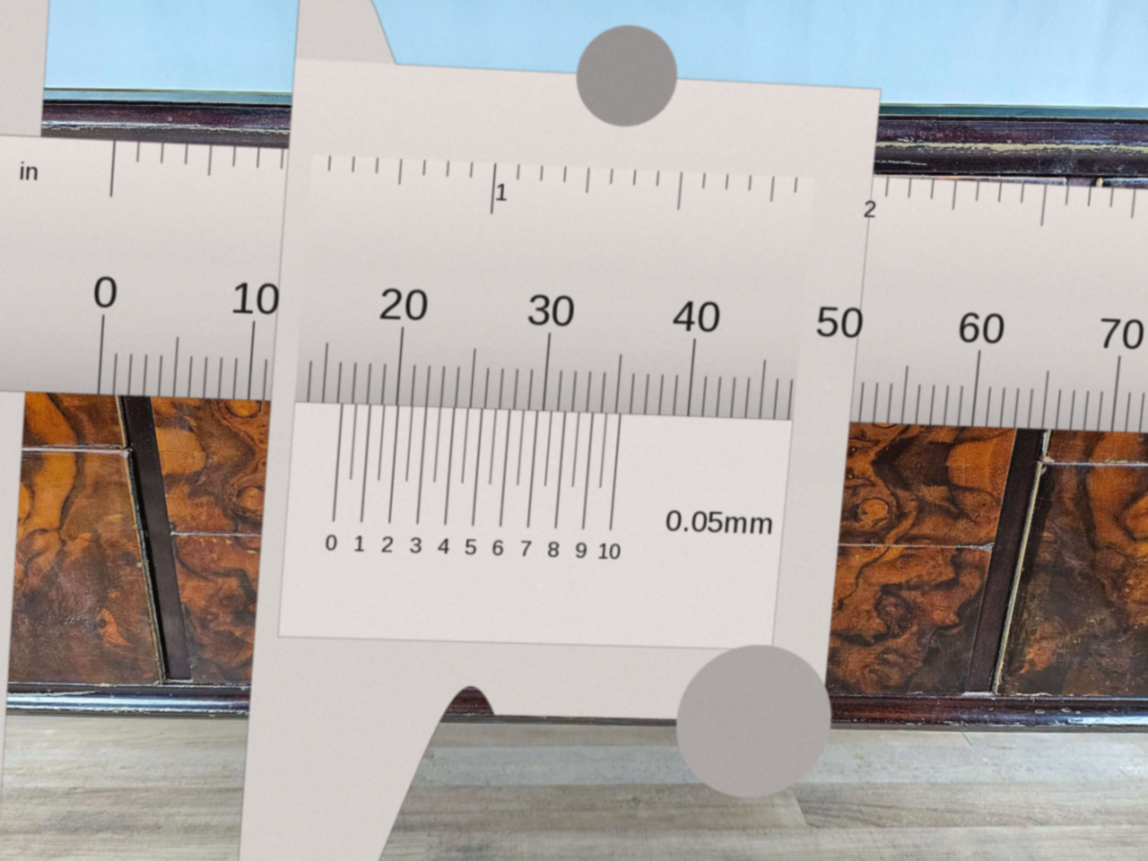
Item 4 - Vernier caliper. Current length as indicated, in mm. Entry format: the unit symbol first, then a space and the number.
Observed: mm 16.3
